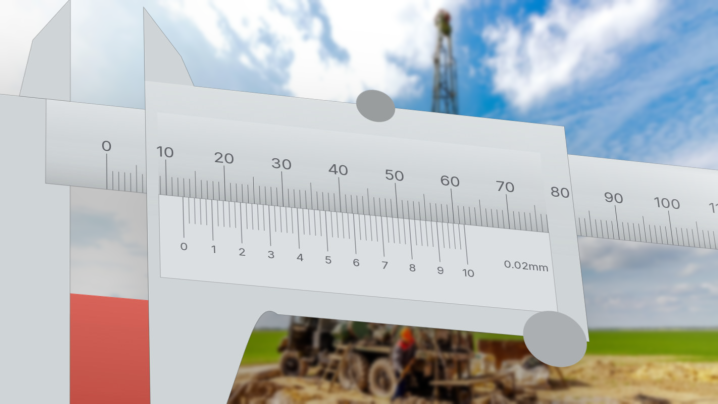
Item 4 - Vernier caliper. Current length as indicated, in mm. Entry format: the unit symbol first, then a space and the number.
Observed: mm 12.8
